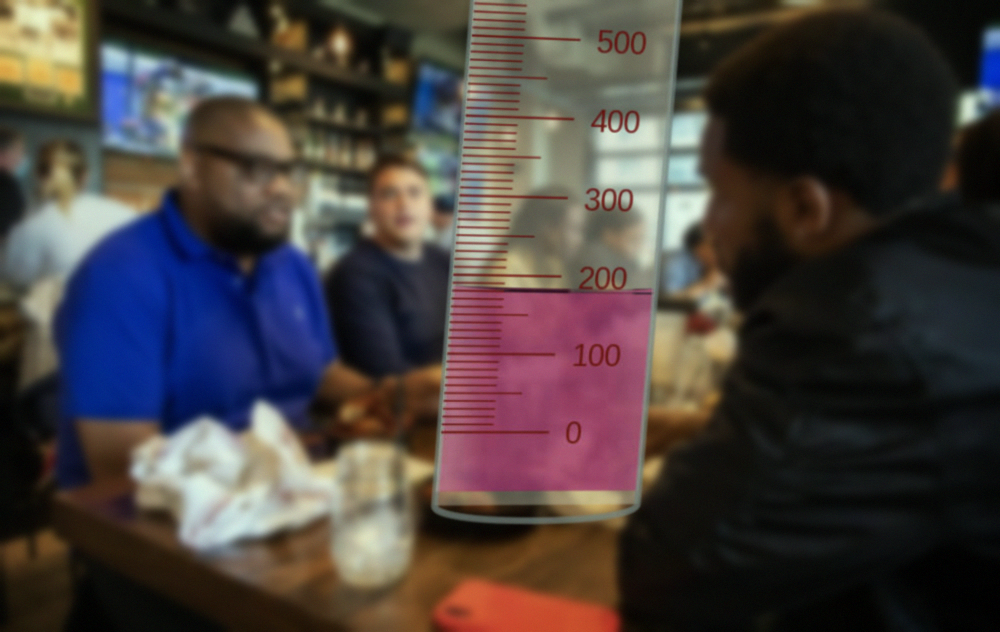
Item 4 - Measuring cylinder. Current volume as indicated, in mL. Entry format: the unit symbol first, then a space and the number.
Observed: mL 180
